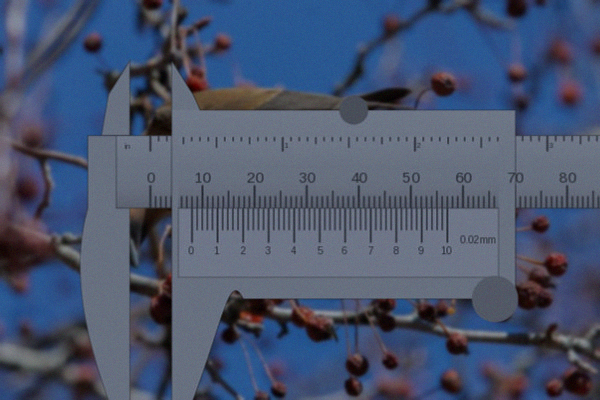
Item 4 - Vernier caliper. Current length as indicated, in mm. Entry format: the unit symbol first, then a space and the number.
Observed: mm 8.0
